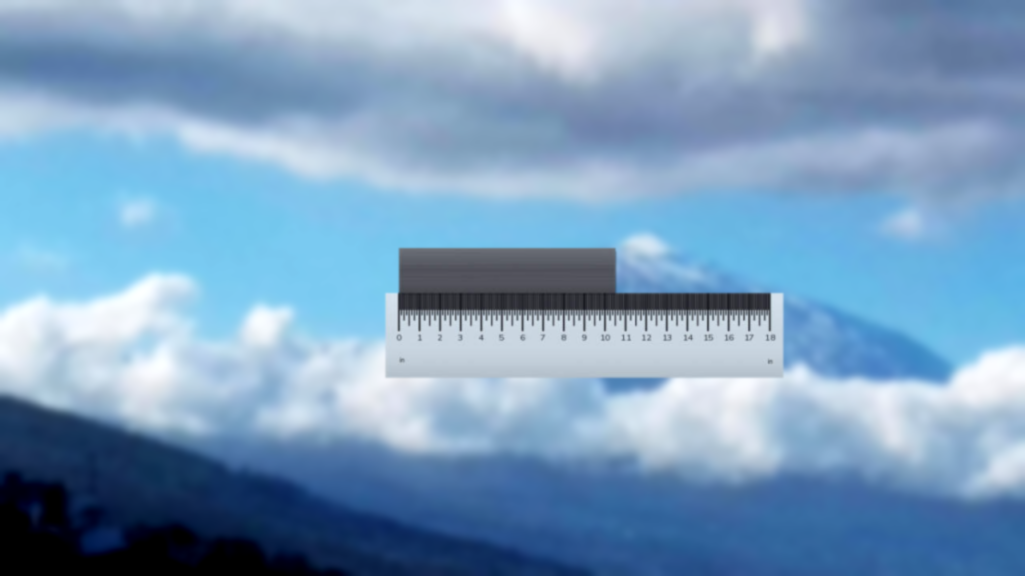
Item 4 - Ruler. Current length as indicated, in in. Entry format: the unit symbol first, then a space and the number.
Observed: in 10.5
